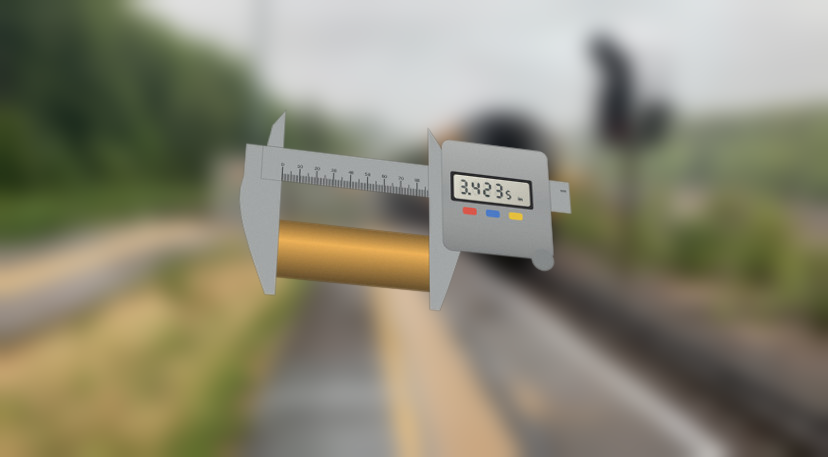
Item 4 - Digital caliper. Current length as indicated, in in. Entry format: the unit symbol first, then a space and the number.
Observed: in 3.4235
